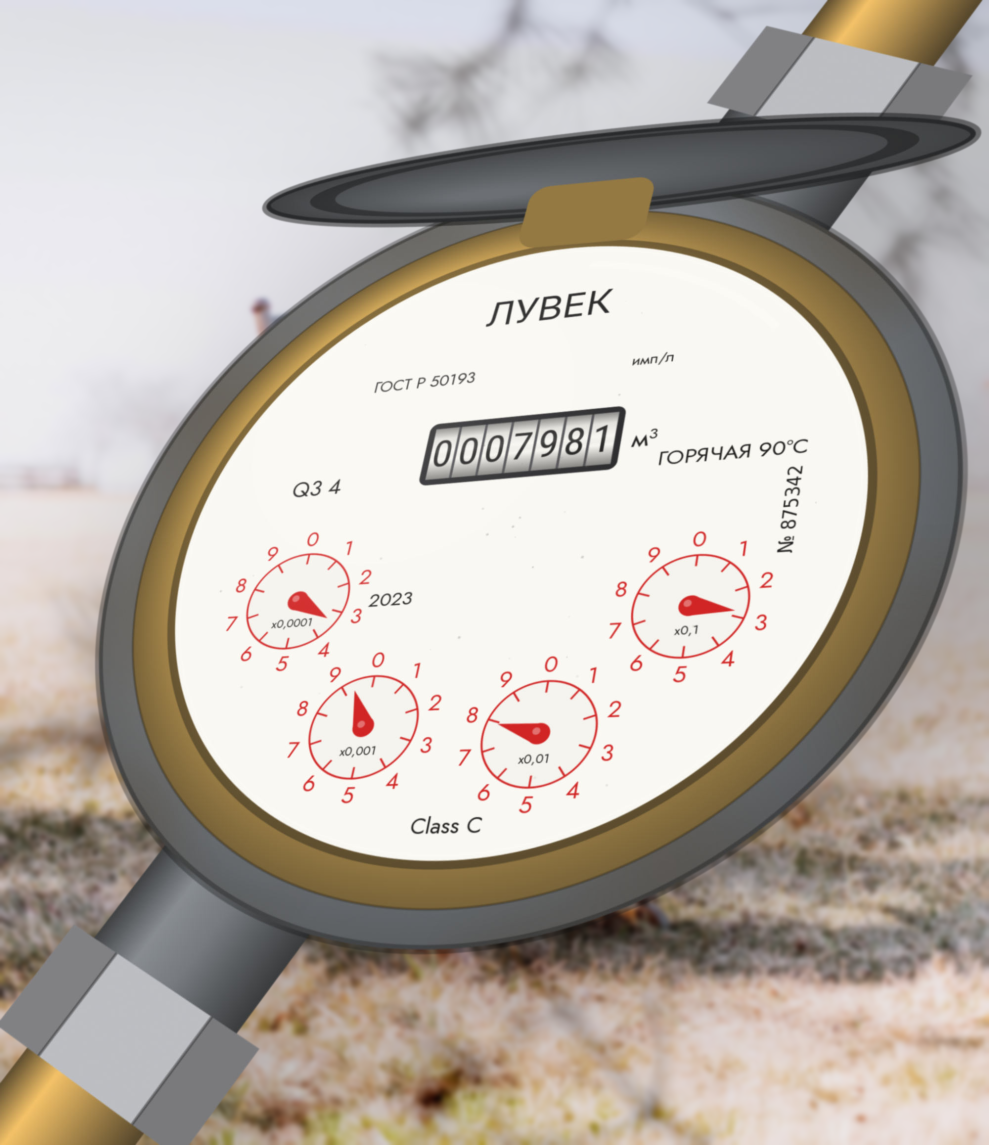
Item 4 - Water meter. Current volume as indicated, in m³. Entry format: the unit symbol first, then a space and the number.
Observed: m³ 7981.2793
